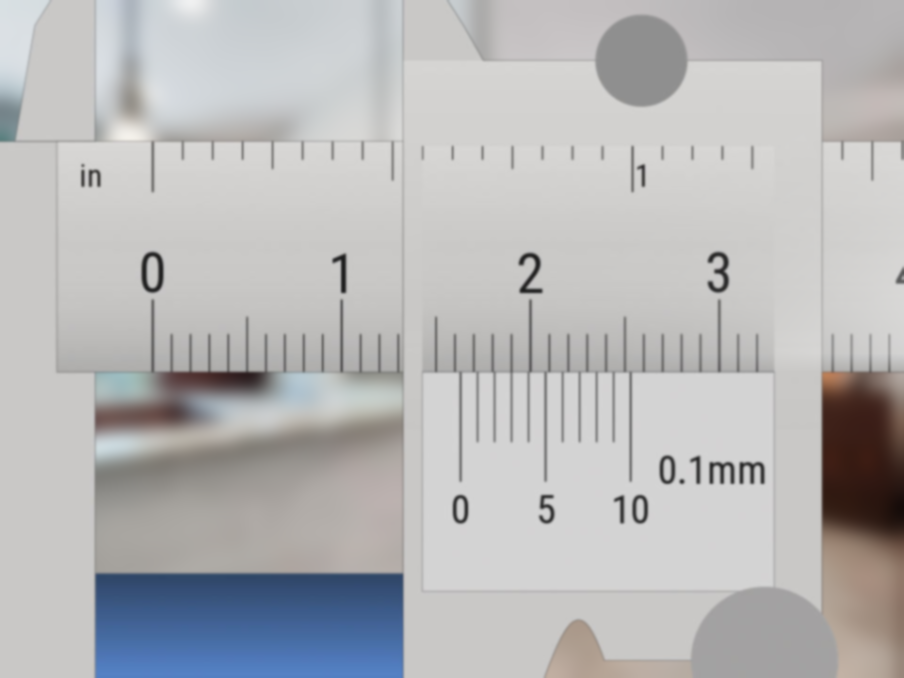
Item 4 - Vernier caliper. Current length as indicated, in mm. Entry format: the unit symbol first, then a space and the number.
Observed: mm 16.3
